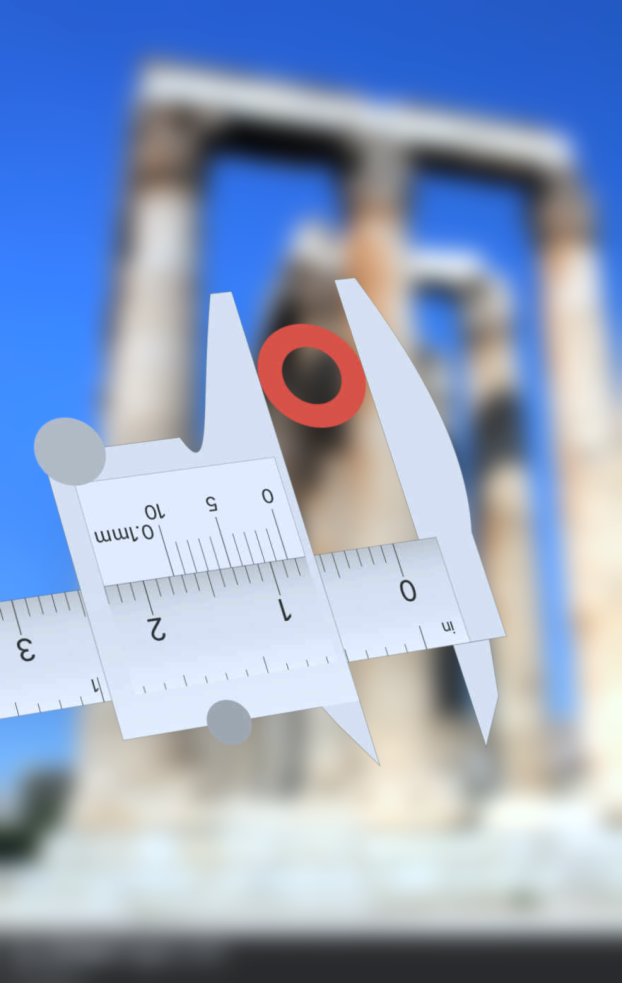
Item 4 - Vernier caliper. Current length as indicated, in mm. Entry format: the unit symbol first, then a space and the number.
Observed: mm 8.6
